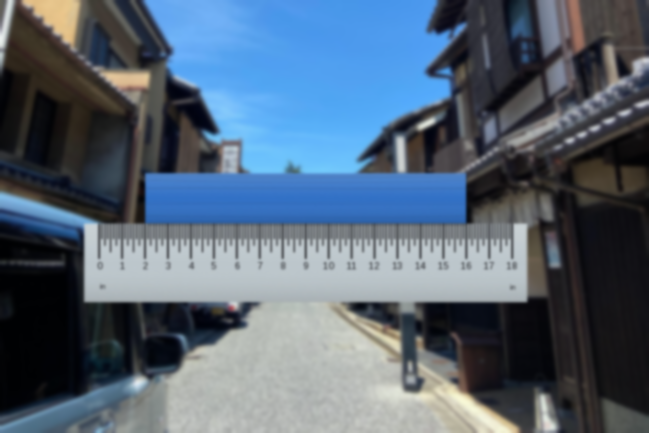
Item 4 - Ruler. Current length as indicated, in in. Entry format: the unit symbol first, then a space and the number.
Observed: in 14
